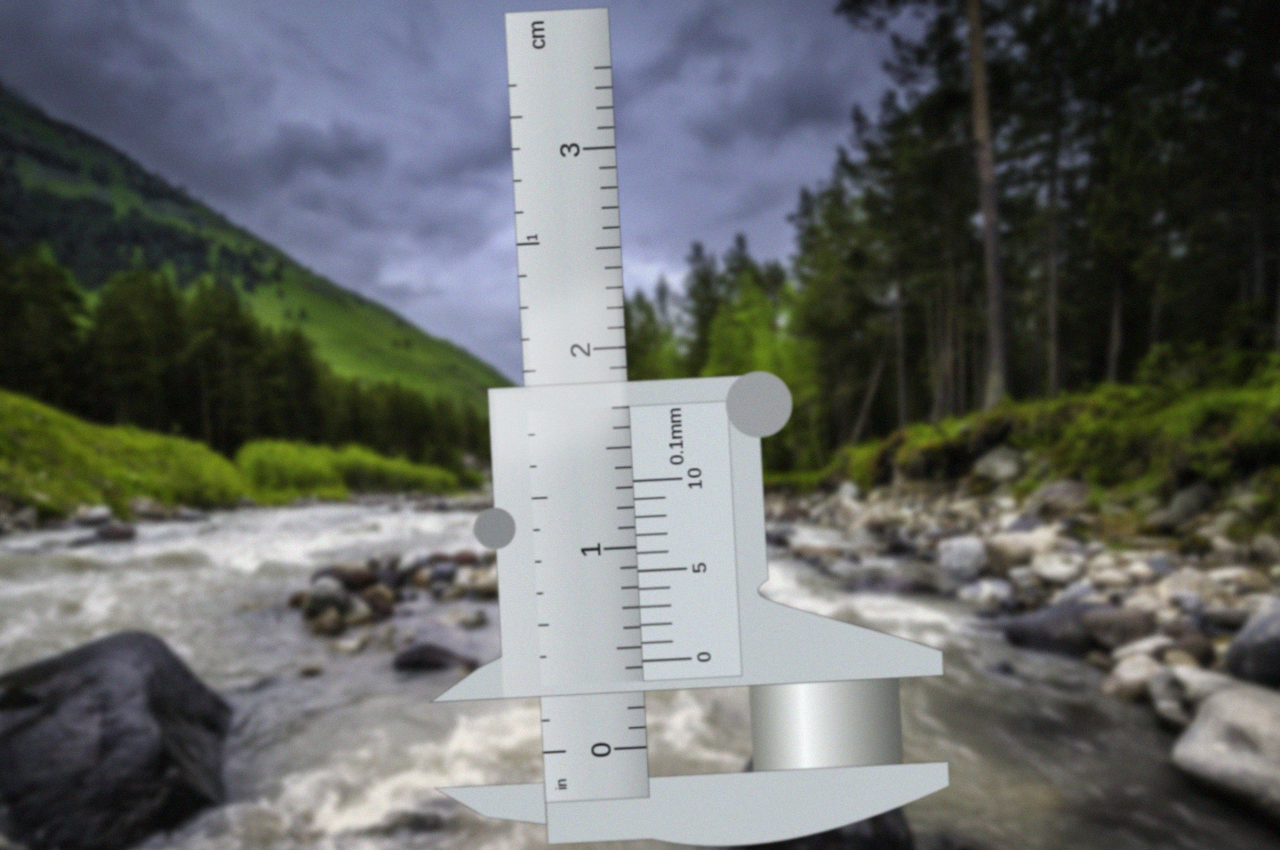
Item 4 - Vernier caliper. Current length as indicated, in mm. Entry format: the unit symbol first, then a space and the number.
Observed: mm 4.3
